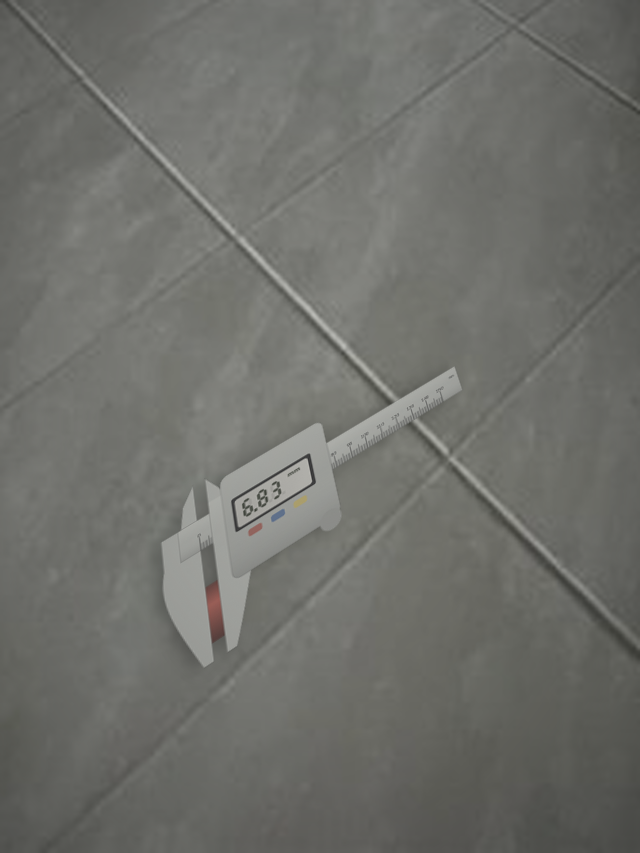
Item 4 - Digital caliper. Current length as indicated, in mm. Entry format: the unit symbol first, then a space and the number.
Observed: mm 6.83
